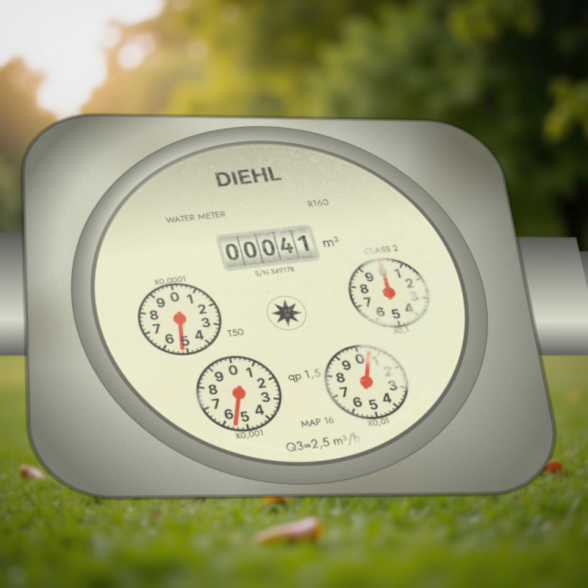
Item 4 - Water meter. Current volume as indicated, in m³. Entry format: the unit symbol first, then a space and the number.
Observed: m³ 41.0055
